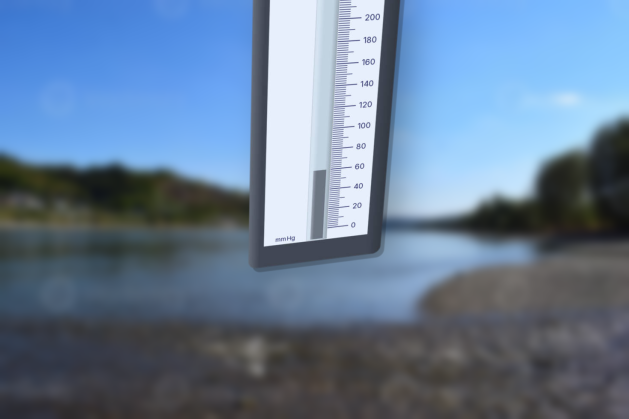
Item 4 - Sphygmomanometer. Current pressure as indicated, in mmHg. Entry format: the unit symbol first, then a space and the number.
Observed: mmHg 60
